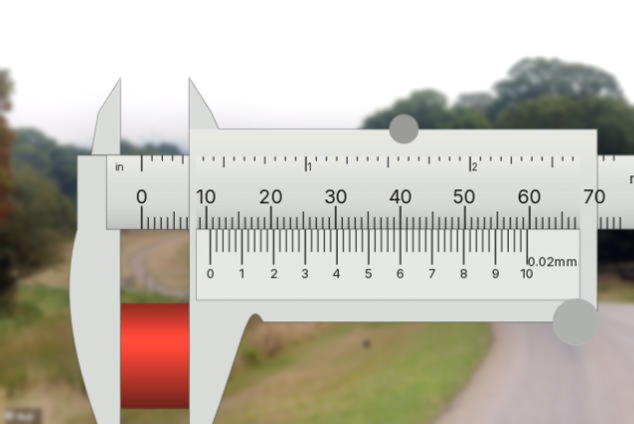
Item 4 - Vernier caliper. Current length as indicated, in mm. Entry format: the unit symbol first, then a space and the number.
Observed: mm 10.6
